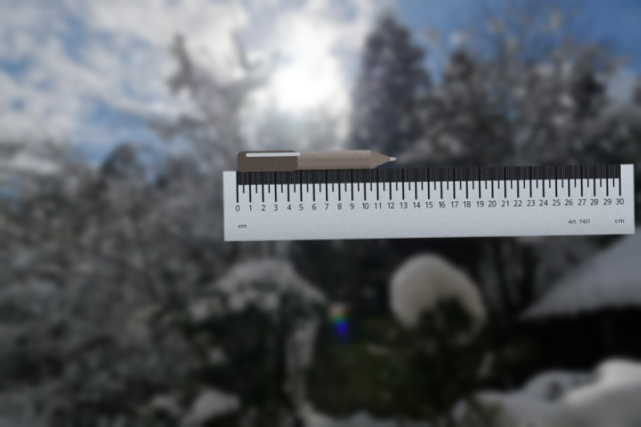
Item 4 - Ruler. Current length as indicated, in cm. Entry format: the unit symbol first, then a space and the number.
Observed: cm 12.5
